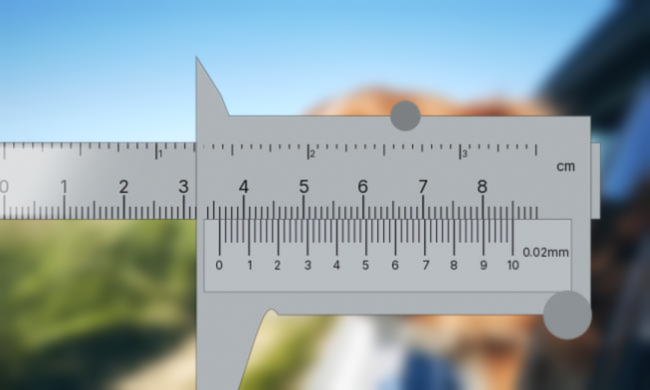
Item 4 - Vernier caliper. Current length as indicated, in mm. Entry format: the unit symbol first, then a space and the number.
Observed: mm 36.0
